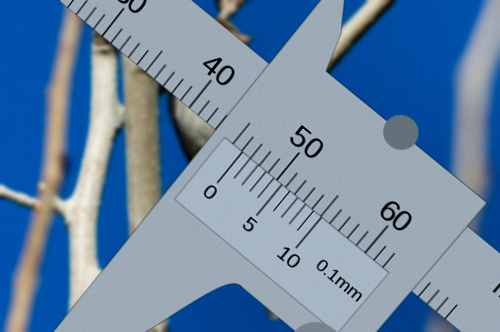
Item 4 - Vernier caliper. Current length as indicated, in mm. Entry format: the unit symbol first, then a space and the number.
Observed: mm 46.1
